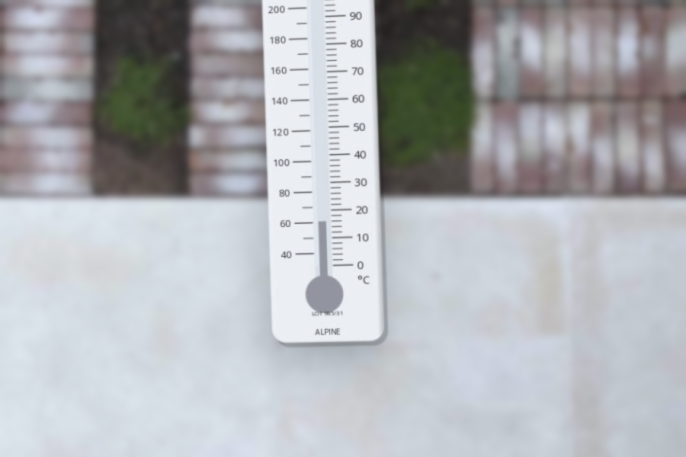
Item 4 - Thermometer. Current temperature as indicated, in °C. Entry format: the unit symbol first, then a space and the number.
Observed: °C 16
